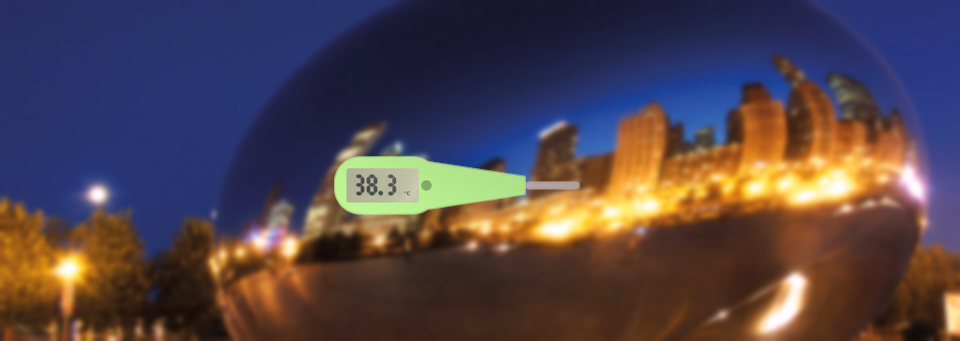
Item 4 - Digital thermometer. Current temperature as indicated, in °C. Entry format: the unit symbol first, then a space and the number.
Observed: °C 38.3
